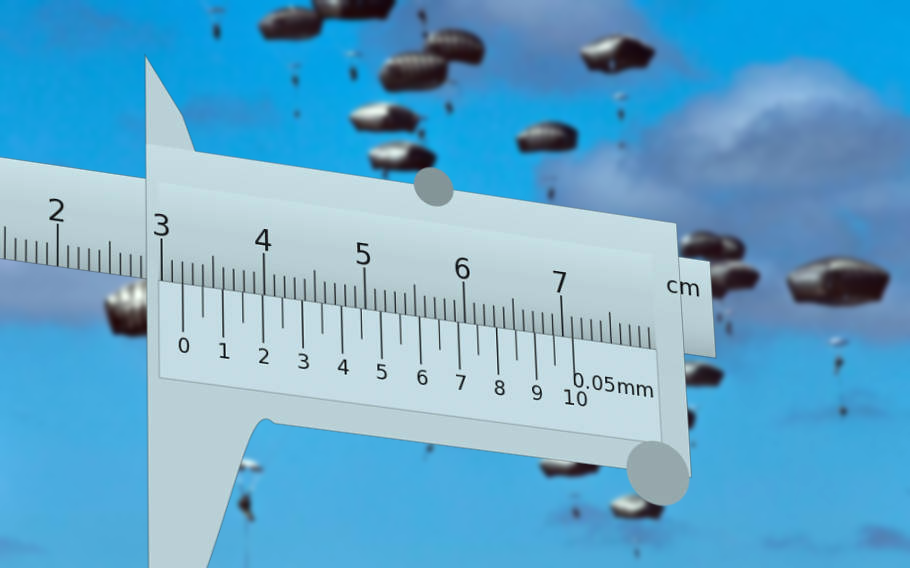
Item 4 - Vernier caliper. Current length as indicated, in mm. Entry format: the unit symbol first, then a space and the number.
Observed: mm 32.0
